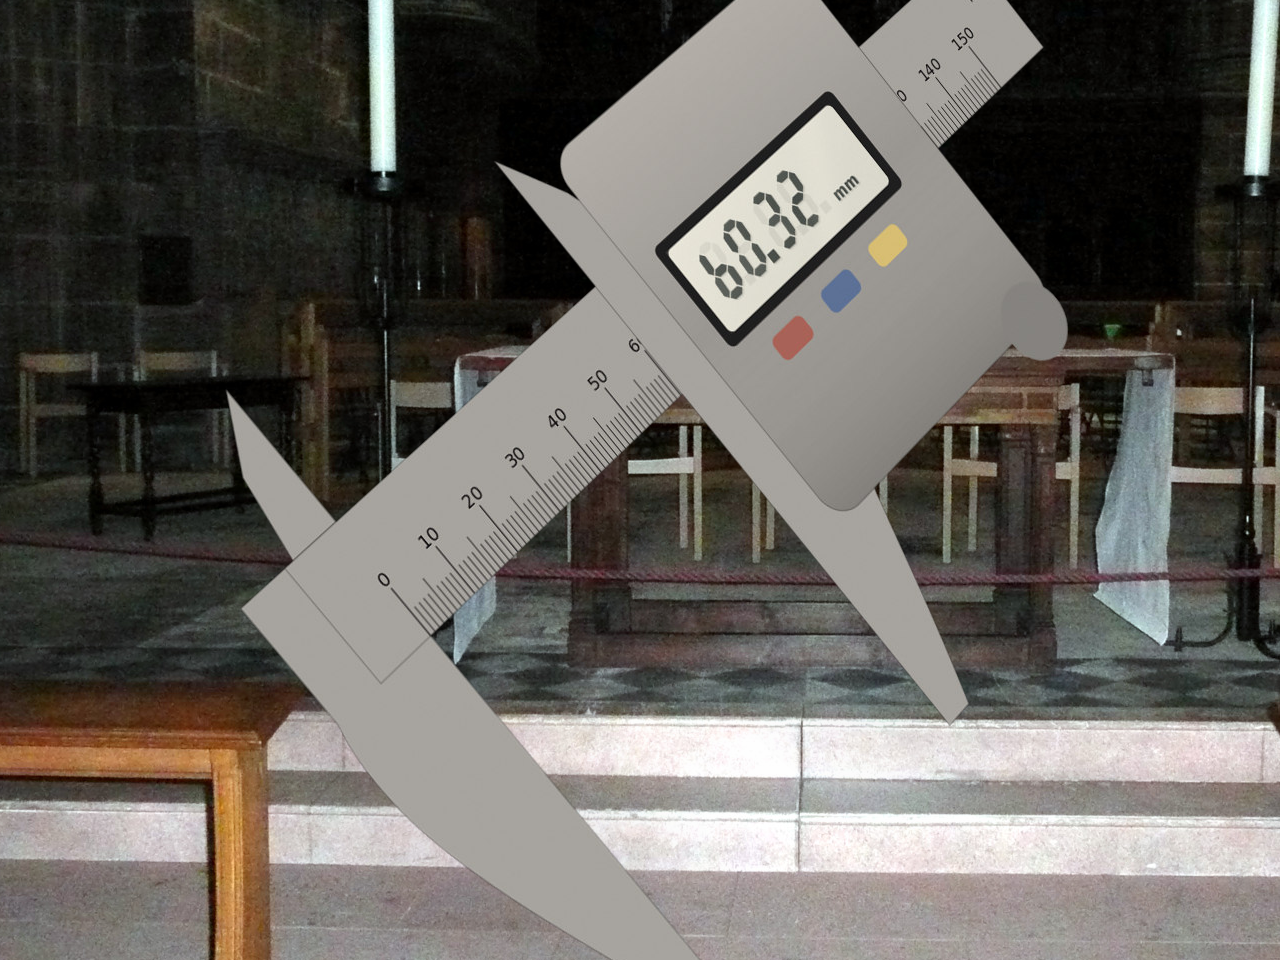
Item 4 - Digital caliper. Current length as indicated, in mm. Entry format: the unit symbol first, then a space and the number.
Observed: mm 60.32
